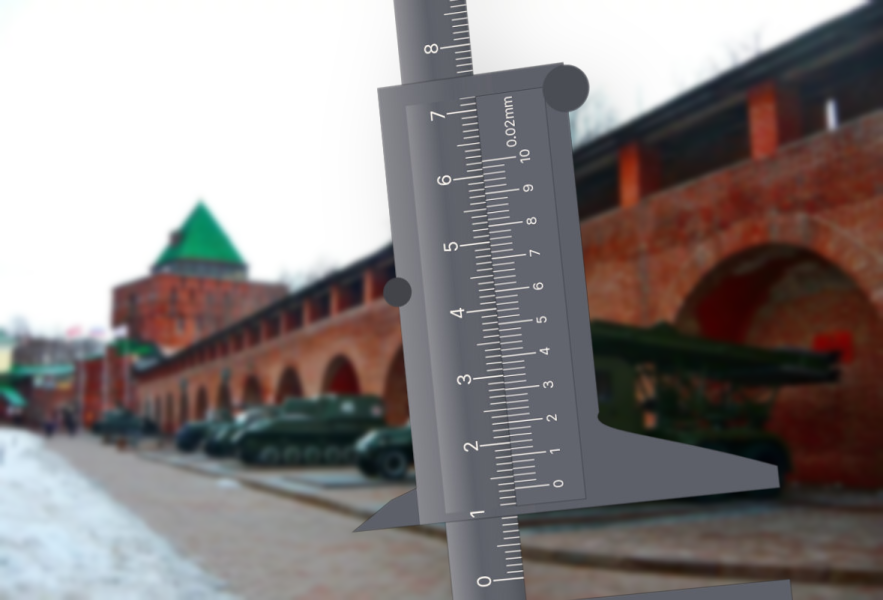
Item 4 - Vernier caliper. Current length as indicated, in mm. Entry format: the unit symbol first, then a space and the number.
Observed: mm 13.2
